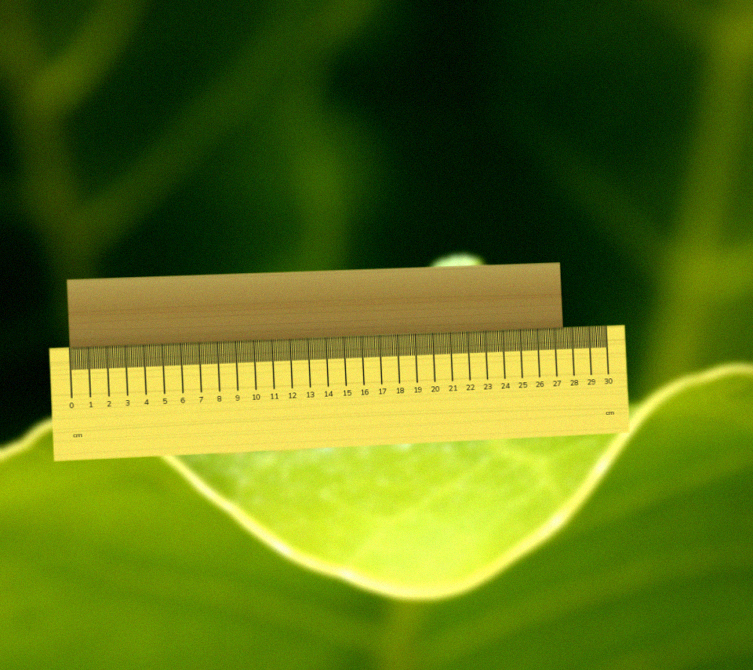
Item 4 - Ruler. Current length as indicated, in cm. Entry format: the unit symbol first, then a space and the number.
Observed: cm 27.5
